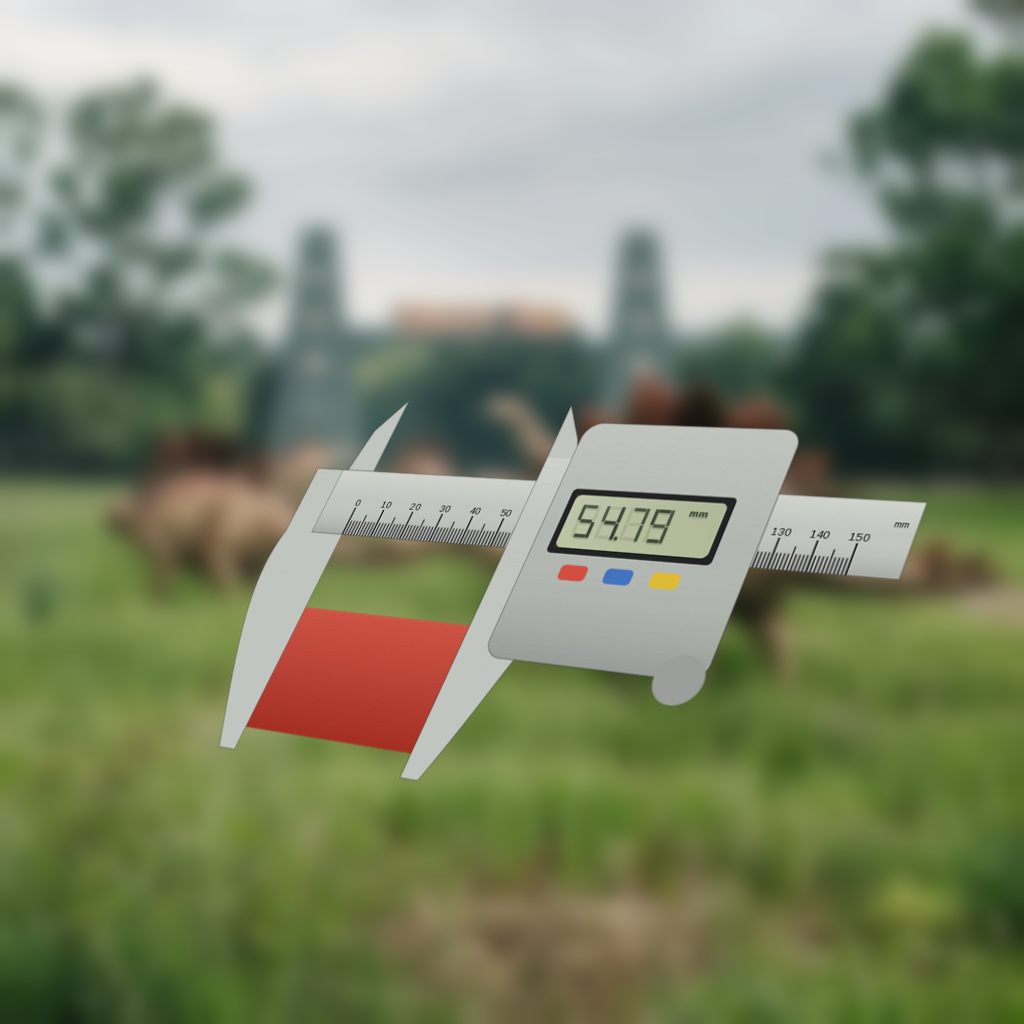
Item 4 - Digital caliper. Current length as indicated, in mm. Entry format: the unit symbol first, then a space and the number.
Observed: mm 54.79
